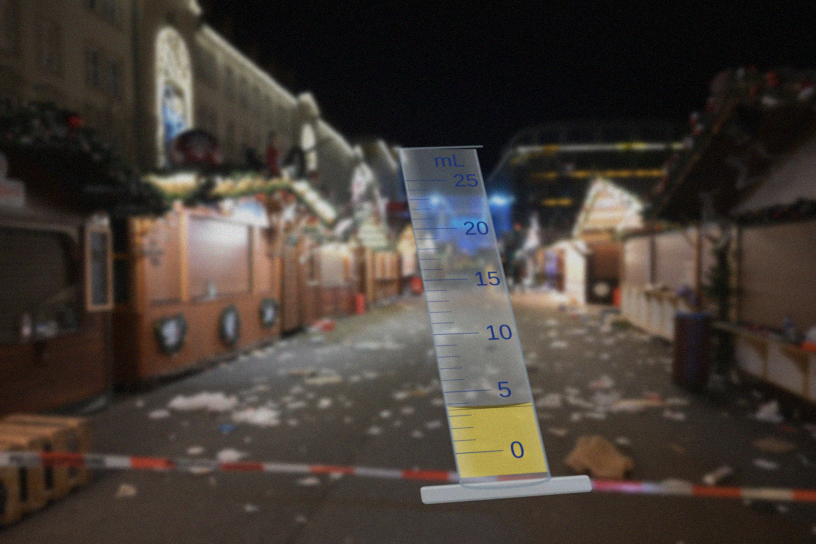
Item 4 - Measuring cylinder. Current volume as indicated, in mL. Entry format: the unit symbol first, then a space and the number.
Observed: mL 3.5
